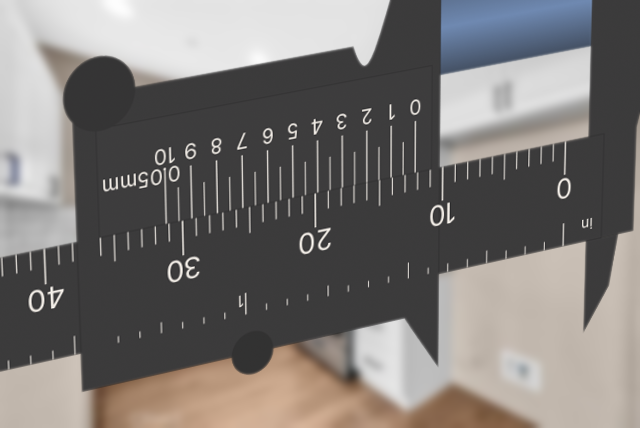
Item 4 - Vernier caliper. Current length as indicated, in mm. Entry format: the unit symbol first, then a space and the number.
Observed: mm 12.2
